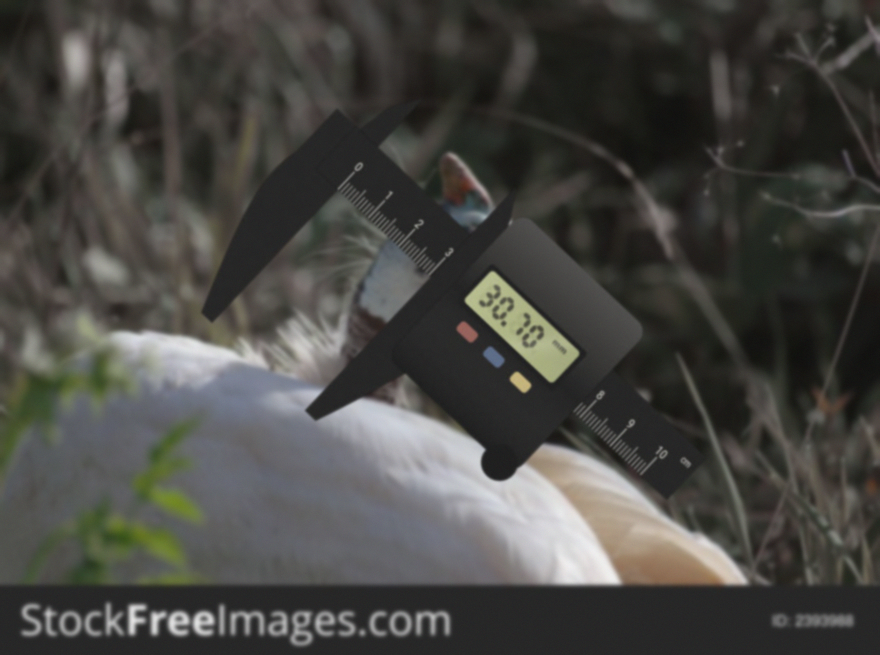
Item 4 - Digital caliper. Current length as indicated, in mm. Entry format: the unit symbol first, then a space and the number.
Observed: mm 30.70
